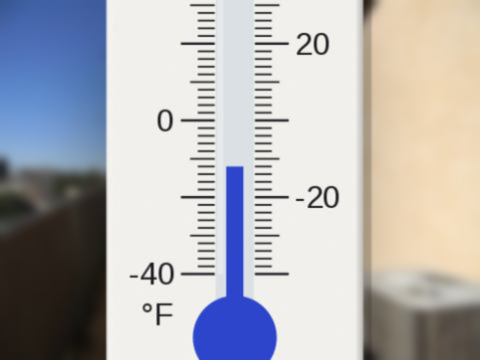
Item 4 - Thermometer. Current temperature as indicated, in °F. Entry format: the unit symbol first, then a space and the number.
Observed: °F -12
